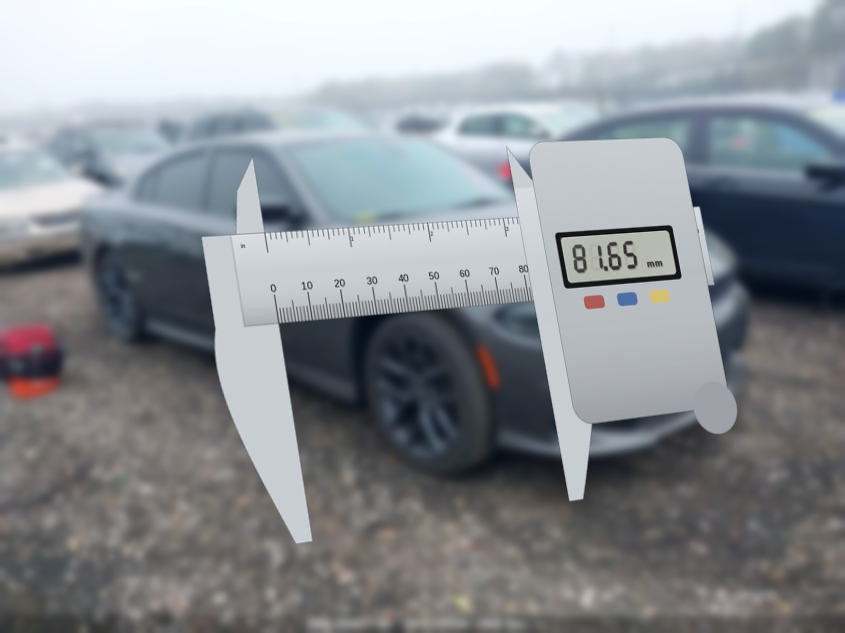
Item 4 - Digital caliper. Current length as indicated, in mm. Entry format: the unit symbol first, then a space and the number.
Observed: mm 81.65
